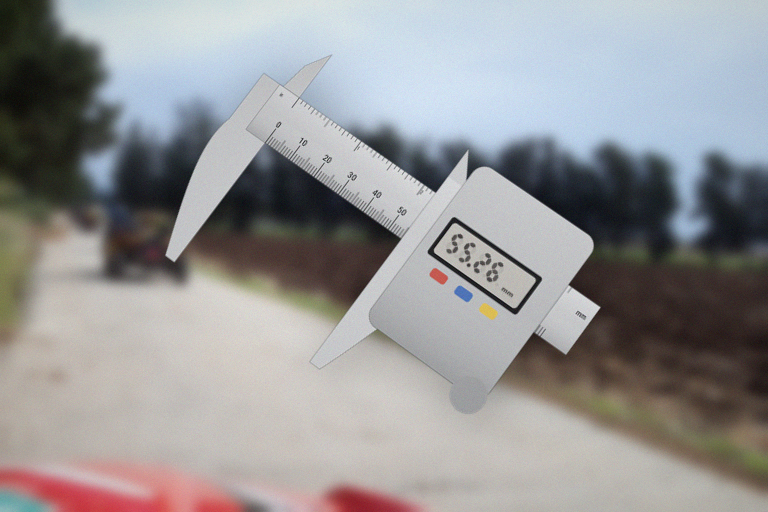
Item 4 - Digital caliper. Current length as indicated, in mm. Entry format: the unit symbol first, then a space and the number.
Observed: mm 55.26
